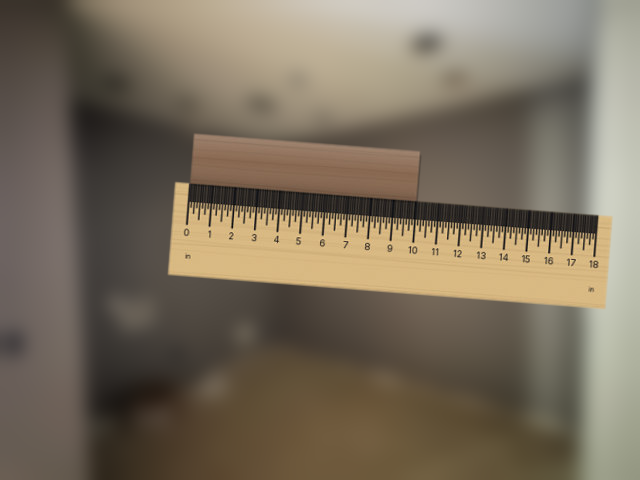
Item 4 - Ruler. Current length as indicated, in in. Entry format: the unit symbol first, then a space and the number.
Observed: in 10
